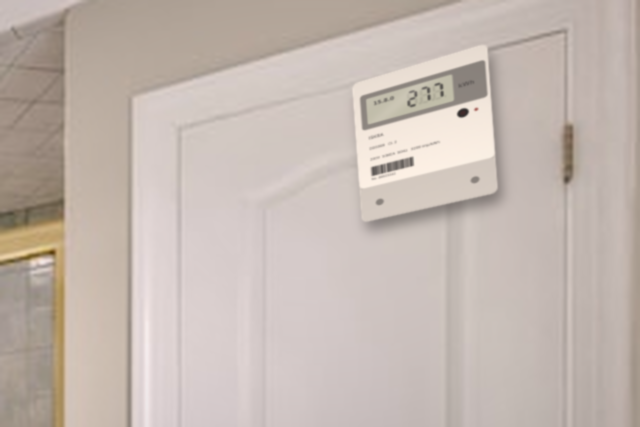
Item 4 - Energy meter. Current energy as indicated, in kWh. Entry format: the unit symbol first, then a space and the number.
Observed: kWh 277
